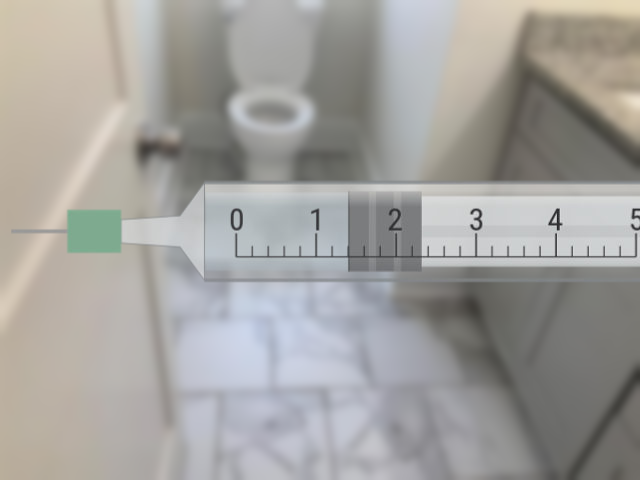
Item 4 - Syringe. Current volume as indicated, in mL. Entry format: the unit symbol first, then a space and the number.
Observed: mL 1.4
